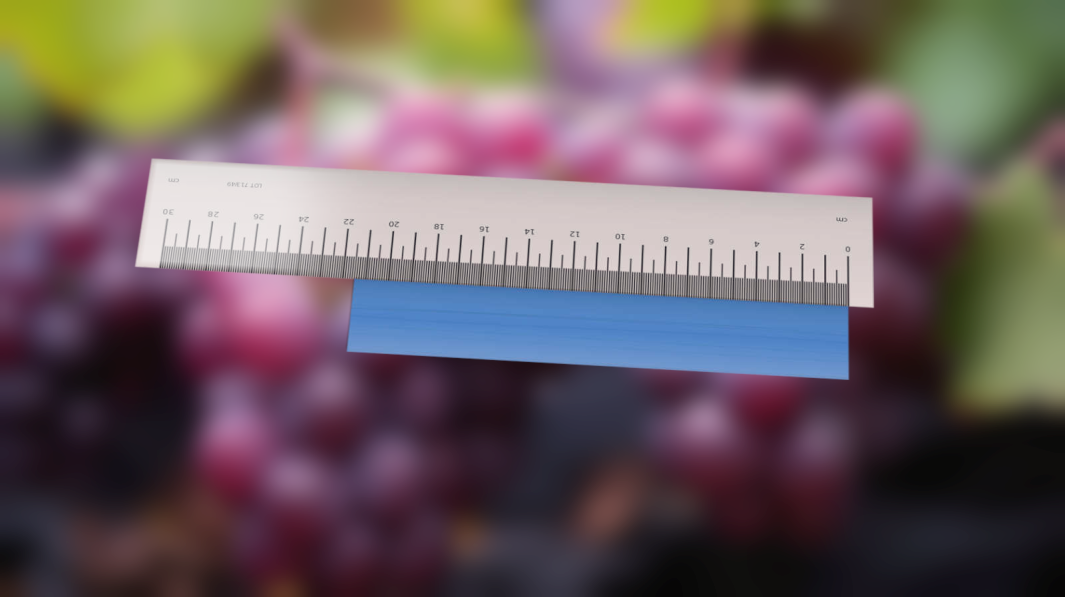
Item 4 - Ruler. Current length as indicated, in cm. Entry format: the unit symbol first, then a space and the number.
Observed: cm 21.5
